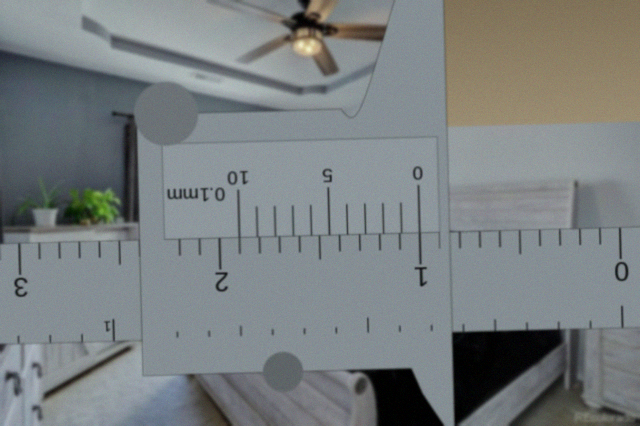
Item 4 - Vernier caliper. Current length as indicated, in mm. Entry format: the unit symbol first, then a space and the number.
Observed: mm 10.0
